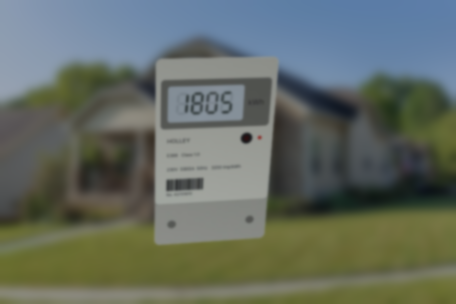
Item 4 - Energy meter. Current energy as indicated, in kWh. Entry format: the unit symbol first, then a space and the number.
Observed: kWh 1805
